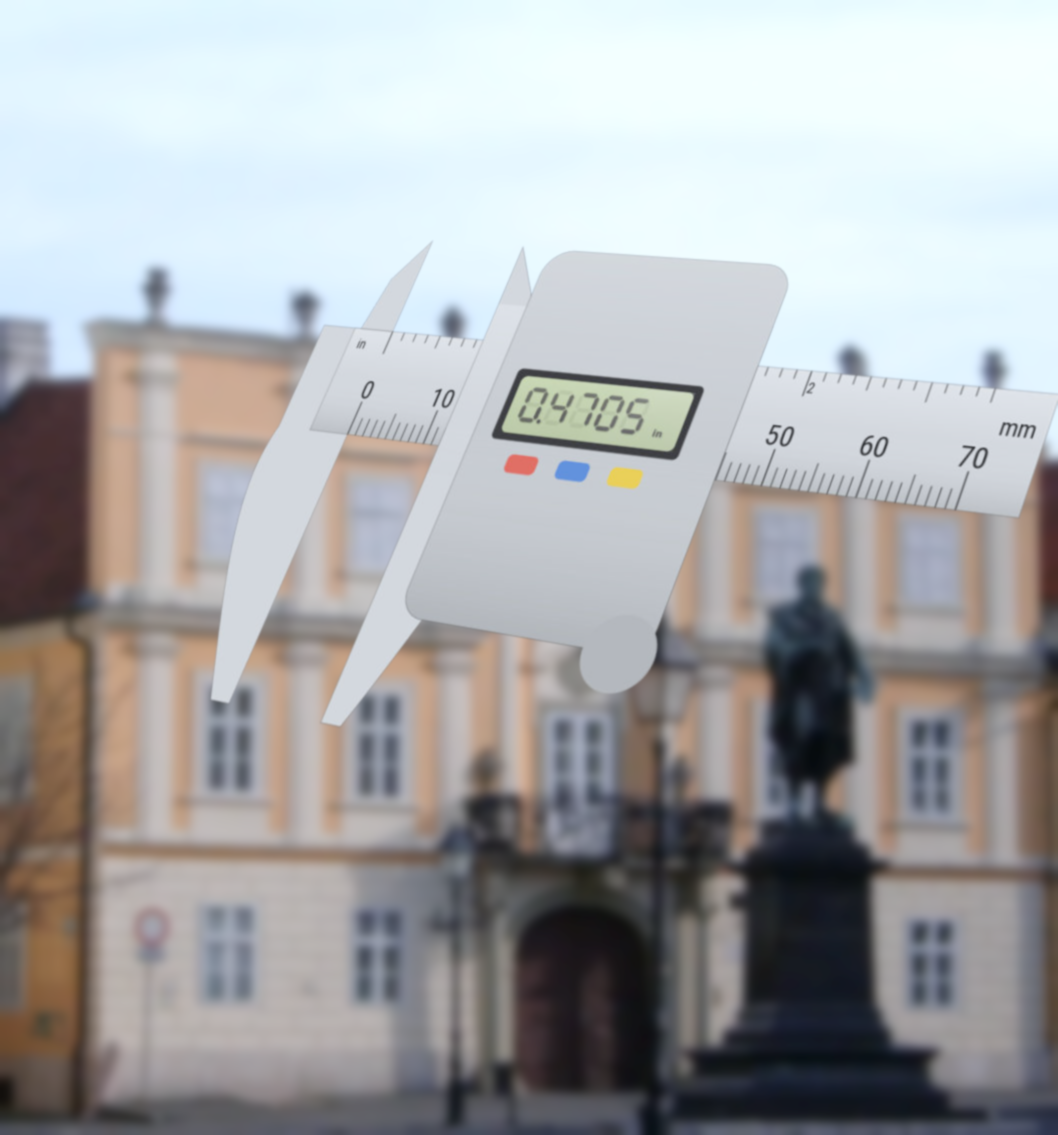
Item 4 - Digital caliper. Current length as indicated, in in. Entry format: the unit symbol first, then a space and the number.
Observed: in 0.4705
